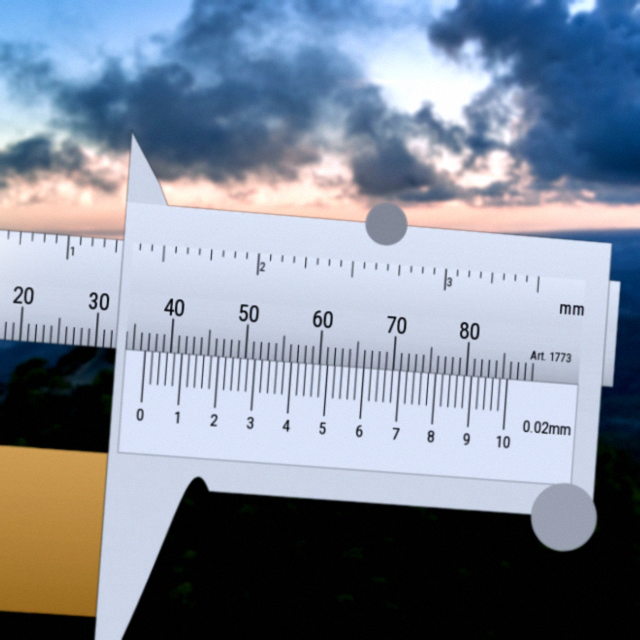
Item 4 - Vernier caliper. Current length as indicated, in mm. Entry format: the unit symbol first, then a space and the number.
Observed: mm 36.6
